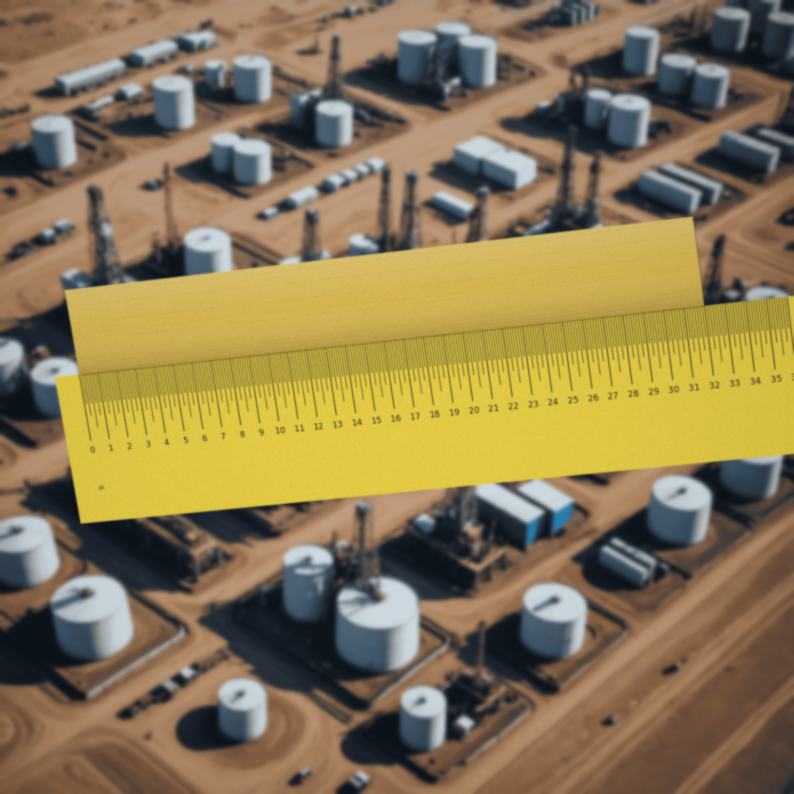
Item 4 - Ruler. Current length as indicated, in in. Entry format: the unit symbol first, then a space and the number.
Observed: in 32
